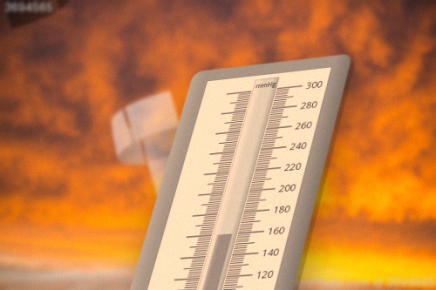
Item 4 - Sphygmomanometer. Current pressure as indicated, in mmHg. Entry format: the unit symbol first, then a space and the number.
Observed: mmHg 160
